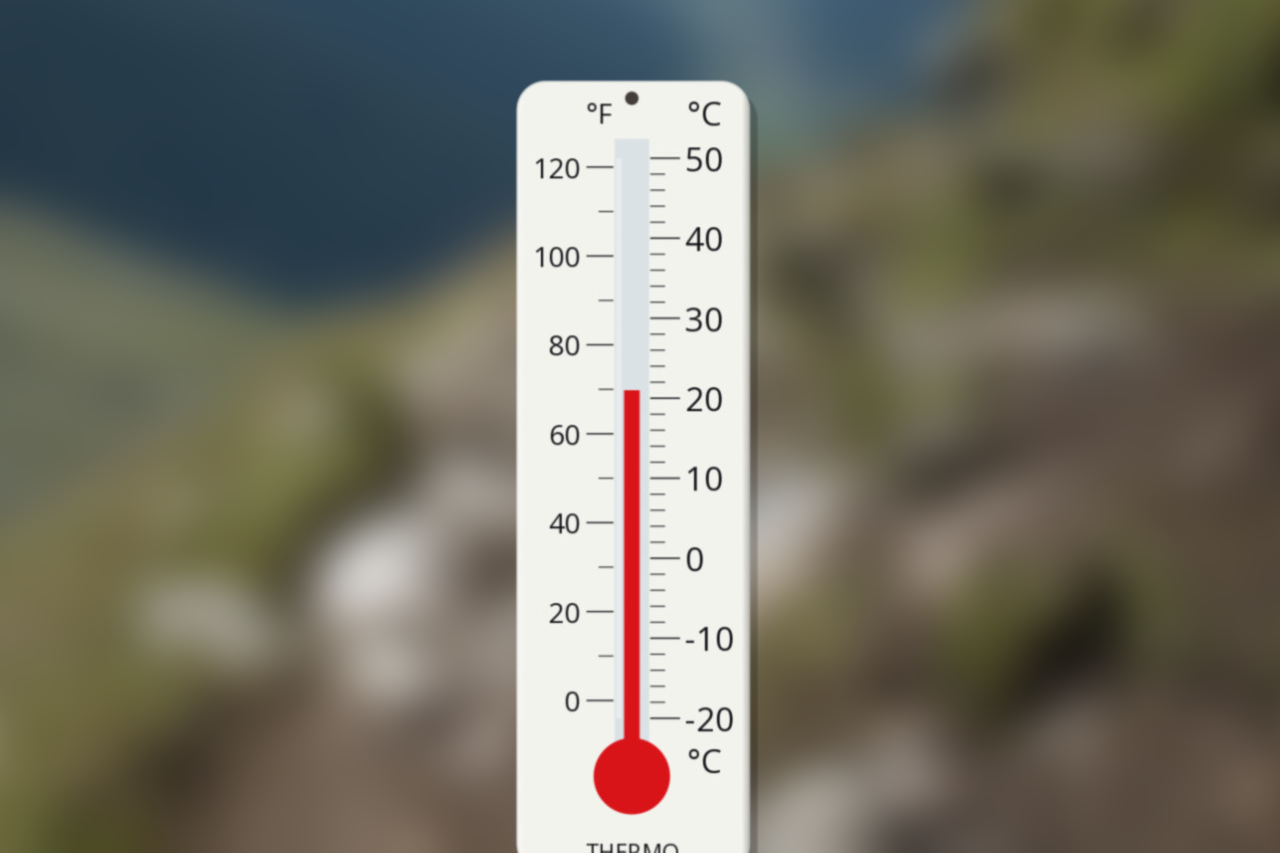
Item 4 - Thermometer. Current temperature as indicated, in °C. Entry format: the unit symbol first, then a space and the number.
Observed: °C 21
